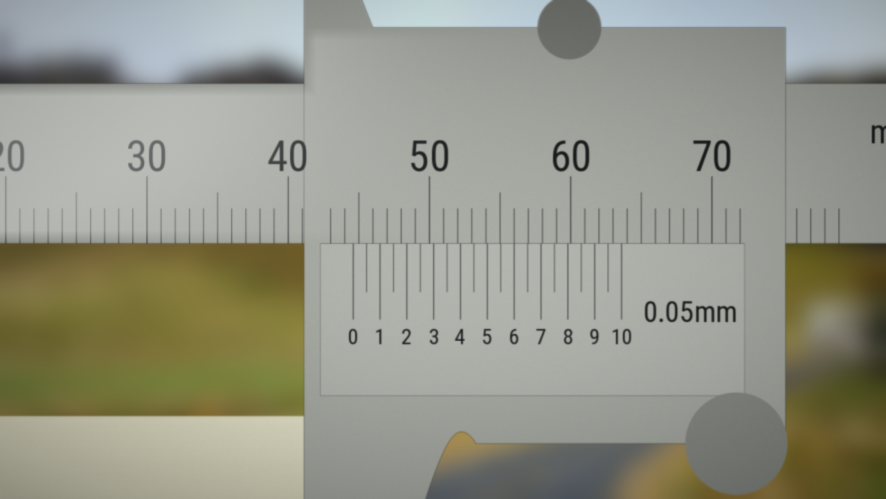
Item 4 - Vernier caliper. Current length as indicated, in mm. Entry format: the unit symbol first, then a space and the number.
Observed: mm 44.6
